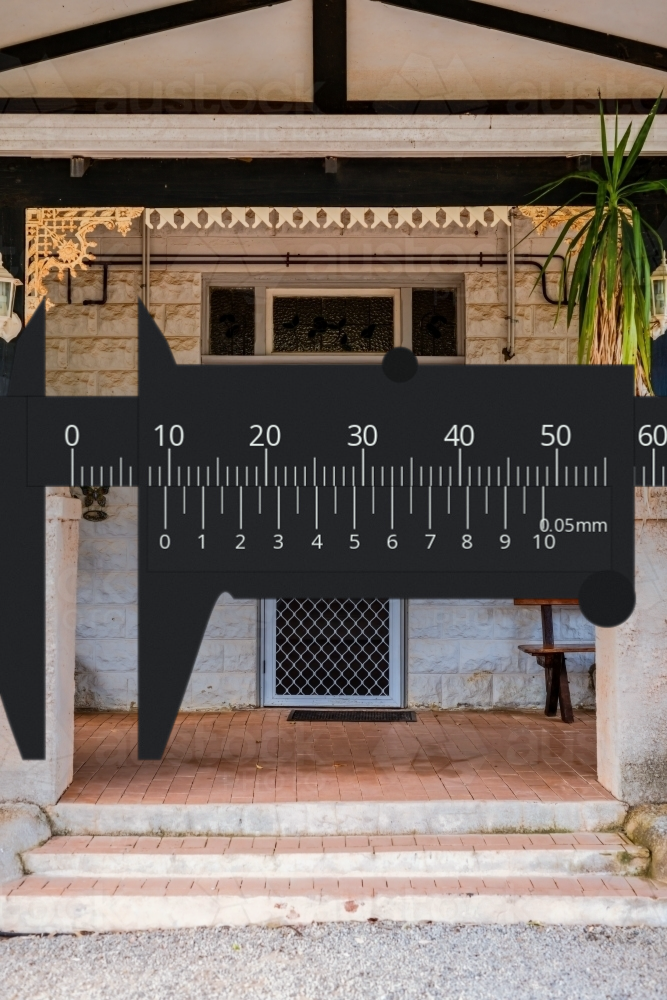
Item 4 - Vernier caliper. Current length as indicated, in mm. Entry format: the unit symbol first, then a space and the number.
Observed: mm 9.6
